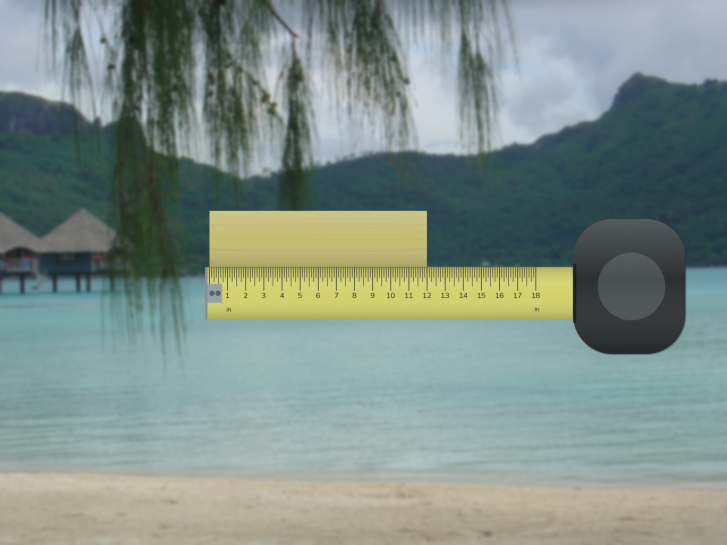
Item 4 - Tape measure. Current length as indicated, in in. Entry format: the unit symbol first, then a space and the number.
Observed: in 12
